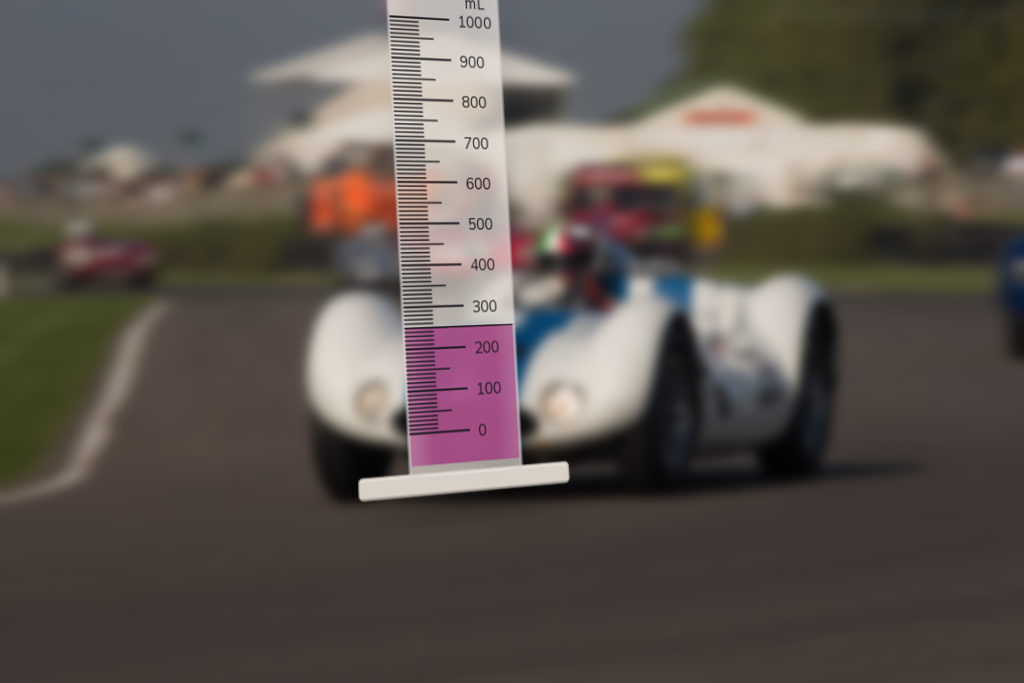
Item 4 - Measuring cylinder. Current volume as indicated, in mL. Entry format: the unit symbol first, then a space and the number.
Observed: mL 250
